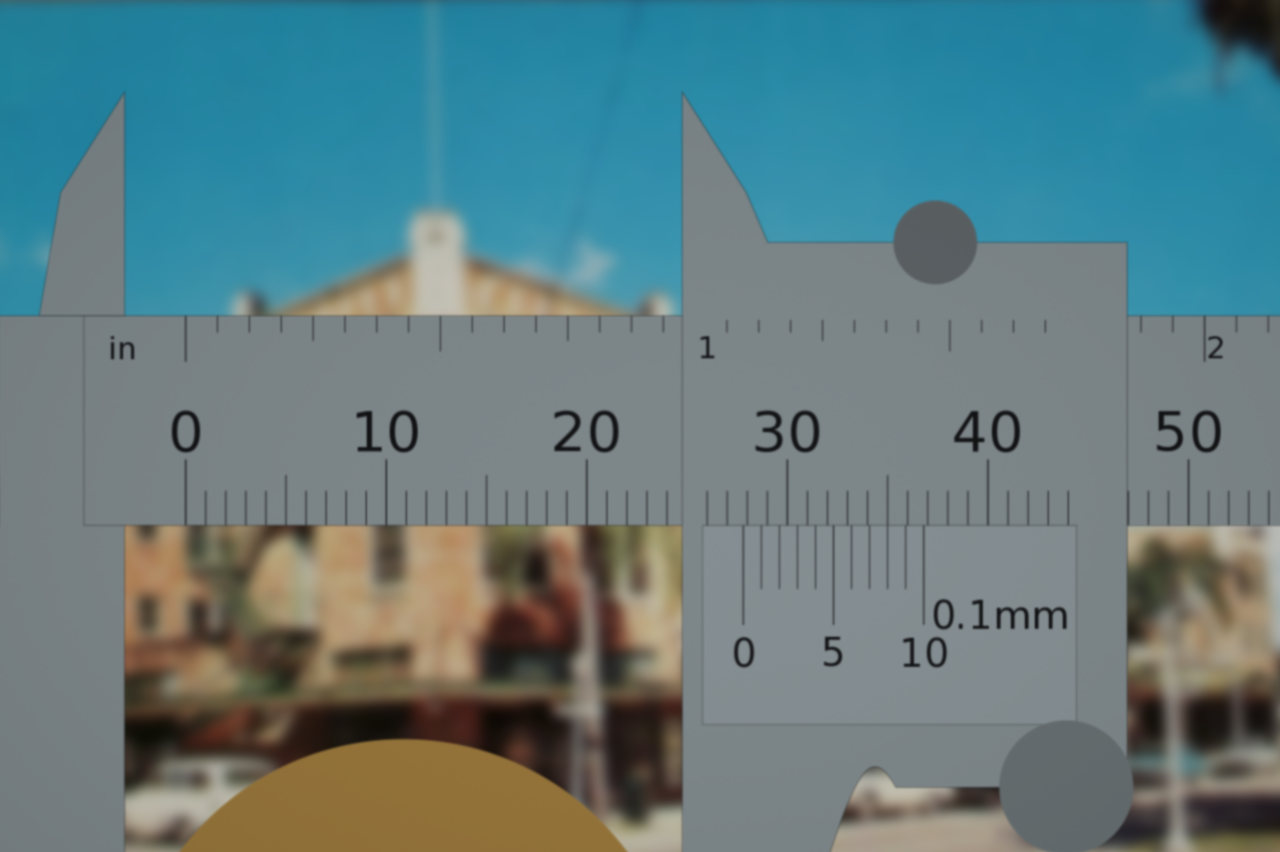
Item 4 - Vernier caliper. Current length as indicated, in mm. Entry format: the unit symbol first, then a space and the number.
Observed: mm 27.8
